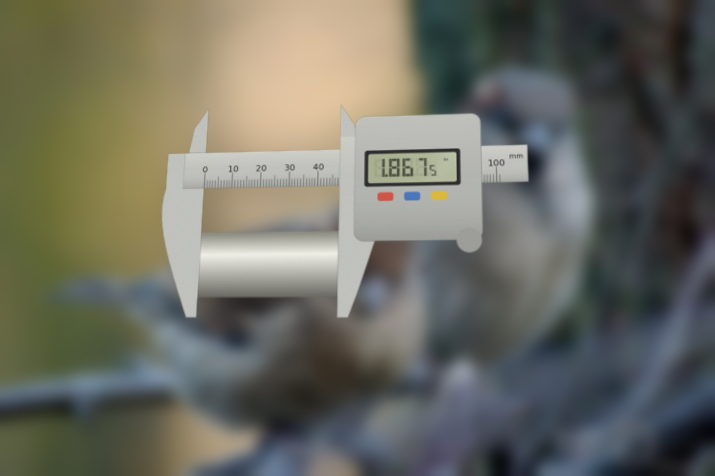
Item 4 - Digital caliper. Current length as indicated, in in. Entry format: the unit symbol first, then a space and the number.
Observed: in 1.8675
